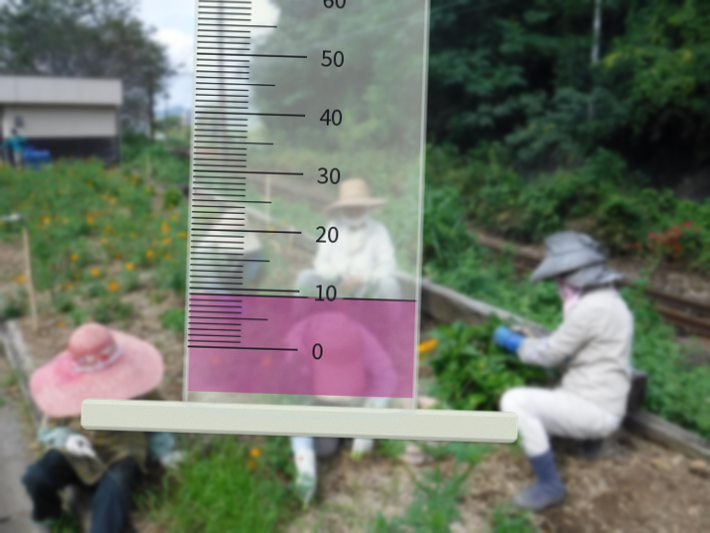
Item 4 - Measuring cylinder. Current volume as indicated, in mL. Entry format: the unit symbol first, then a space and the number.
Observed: mL 9
